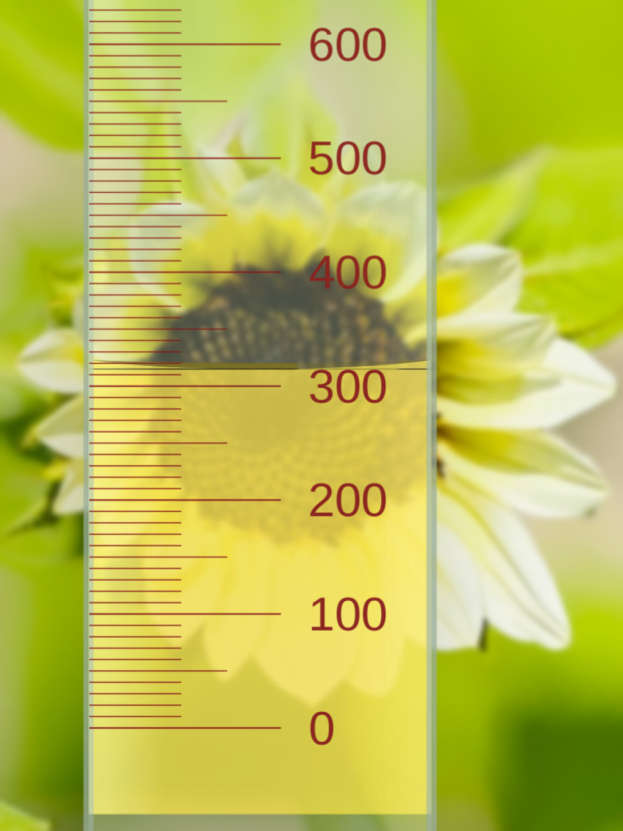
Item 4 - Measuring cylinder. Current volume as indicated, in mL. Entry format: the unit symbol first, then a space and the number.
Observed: mL 315
